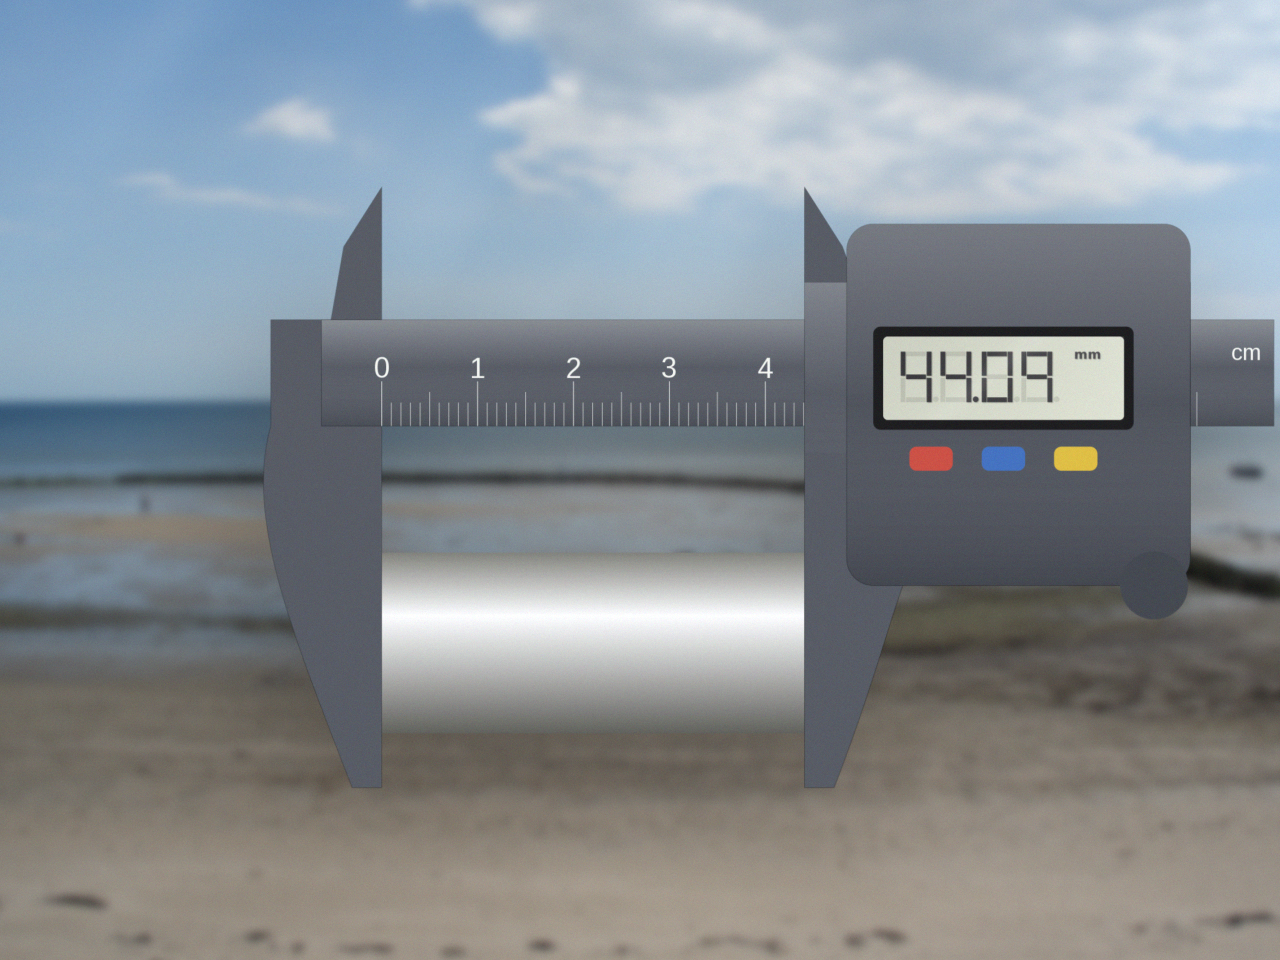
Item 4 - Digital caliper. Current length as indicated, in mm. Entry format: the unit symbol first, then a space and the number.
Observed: mm 44.09
